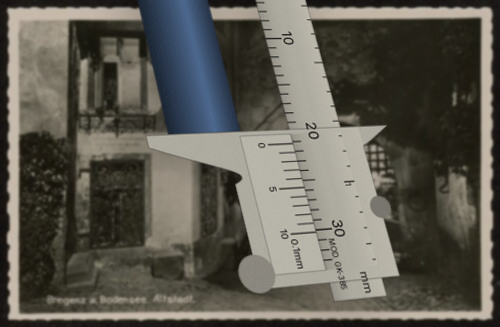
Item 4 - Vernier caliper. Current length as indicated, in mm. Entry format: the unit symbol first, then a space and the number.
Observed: mm 21.2
